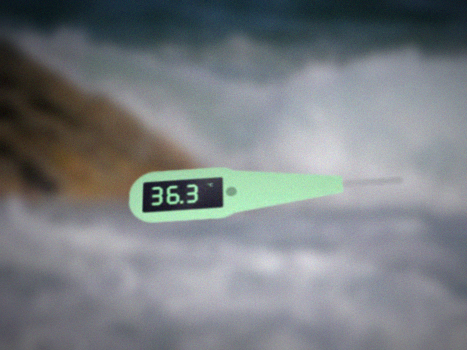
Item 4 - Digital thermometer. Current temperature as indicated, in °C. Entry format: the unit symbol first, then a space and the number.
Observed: °C 36.3
